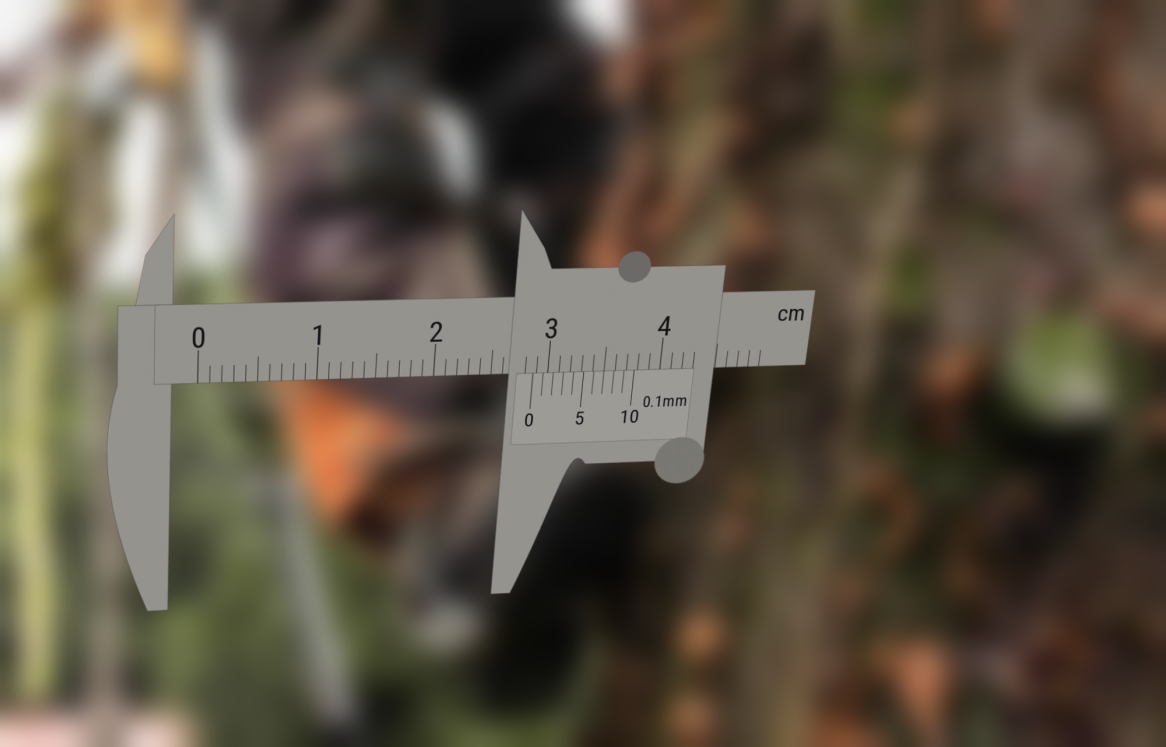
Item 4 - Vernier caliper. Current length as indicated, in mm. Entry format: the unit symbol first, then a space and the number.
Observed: mm 28.7
